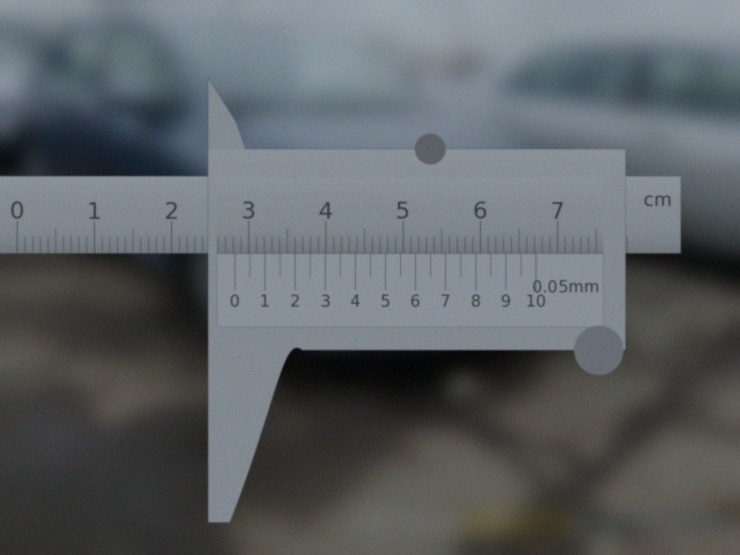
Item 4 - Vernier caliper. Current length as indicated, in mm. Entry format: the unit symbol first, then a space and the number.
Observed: mm 28.2
